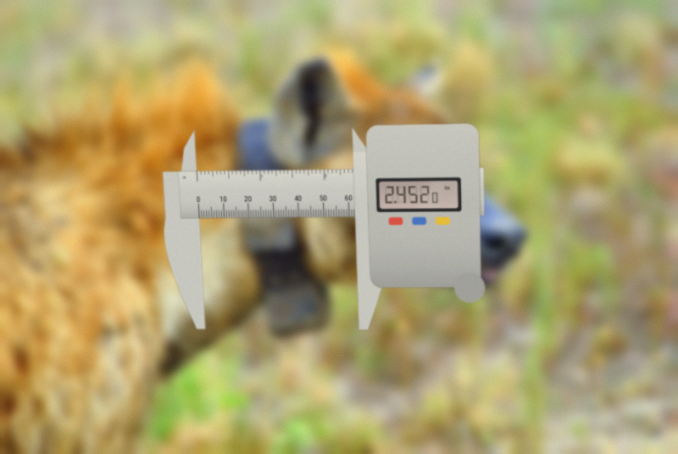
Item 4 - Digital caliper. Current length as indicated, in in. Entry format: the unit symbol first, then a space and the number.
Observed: in 2.4520
